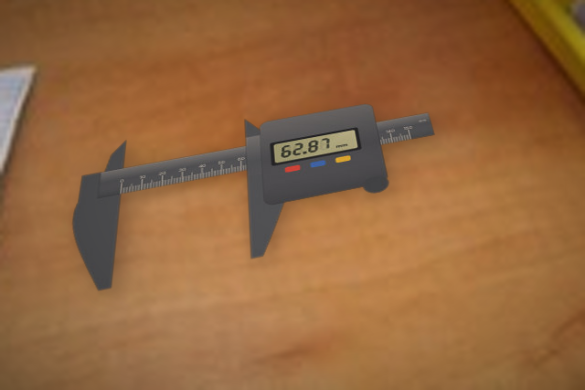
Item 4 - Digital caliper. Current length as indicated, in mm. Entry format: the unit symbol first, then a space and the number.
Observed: mm 62.87
